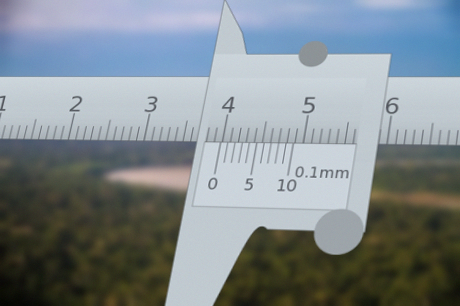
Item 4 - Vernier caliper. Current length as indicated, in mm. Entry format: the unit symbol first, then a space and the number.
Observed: mm 39.8
